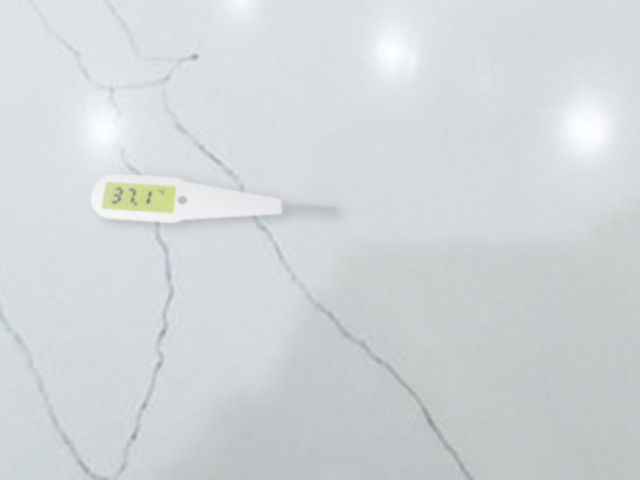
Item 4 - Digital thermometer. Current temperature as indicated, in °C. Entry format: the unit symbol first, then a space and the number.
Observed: °C 37.1
